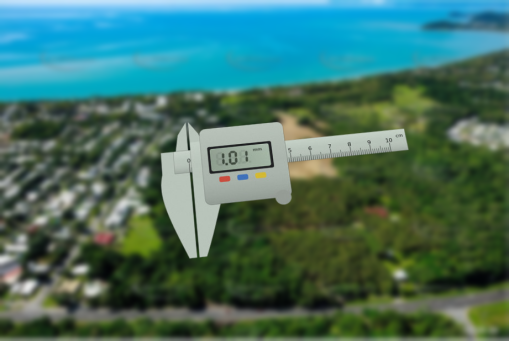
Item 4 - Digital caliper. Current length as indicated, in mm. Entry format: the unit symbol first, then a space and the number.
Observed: mm 1.01
